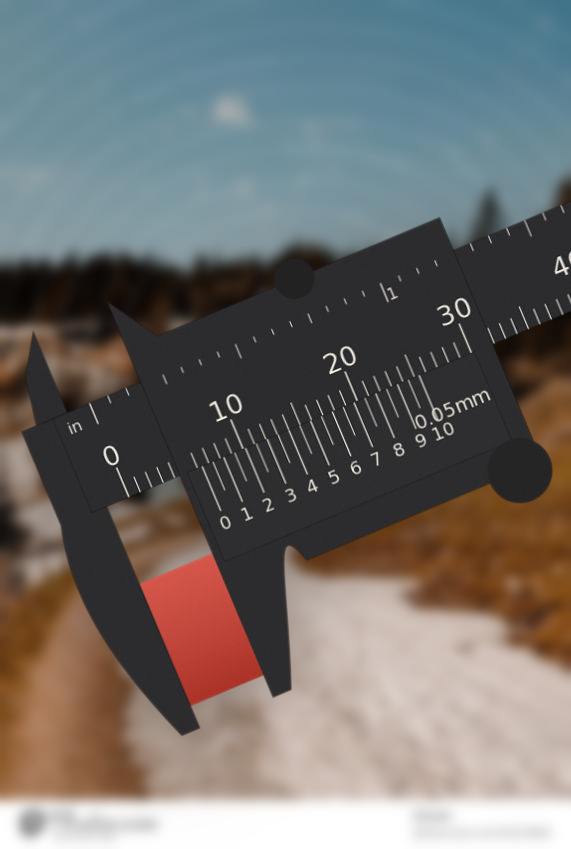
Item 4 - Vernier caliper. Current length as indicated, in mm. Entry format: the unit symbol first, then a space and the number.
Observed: mm 6.4
